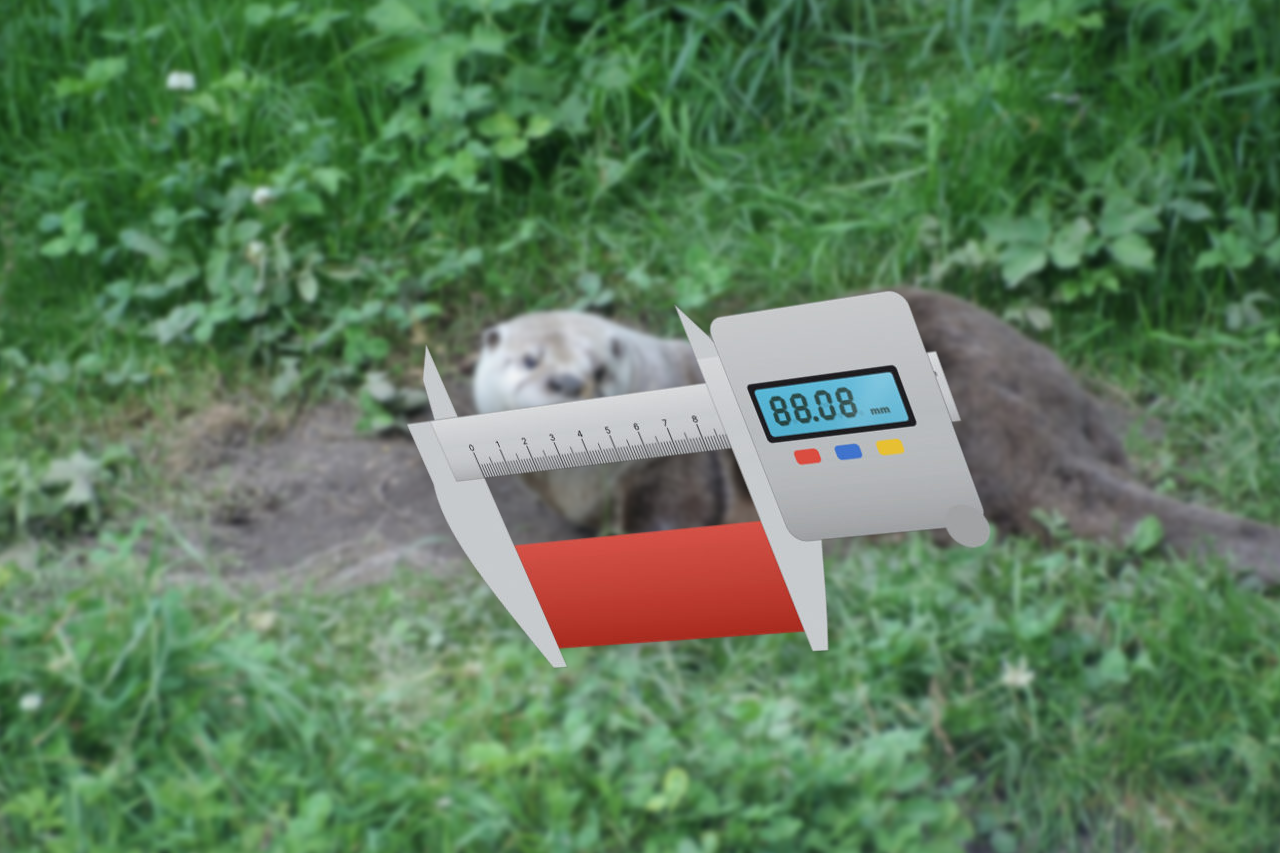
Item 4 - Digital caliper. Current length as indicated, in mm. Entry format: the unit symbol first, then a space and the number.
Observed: mm 88.08
